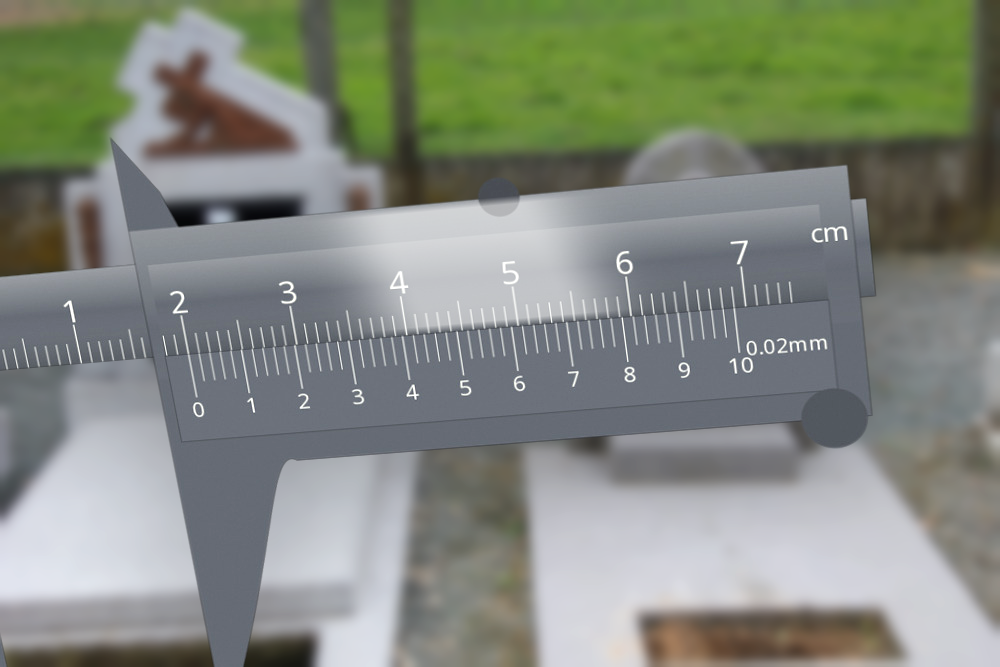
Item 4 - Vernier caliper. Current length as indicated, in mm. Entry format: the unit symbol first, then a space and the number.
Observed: mm 20.0
